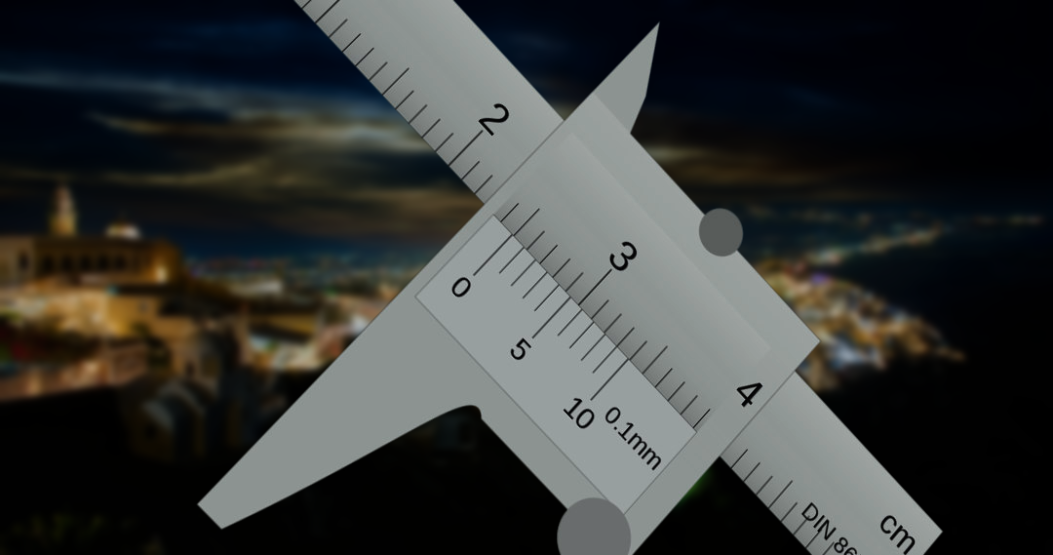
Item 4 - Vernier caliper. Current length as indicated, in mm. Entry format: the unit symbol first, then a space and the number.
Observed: mm 24.9
